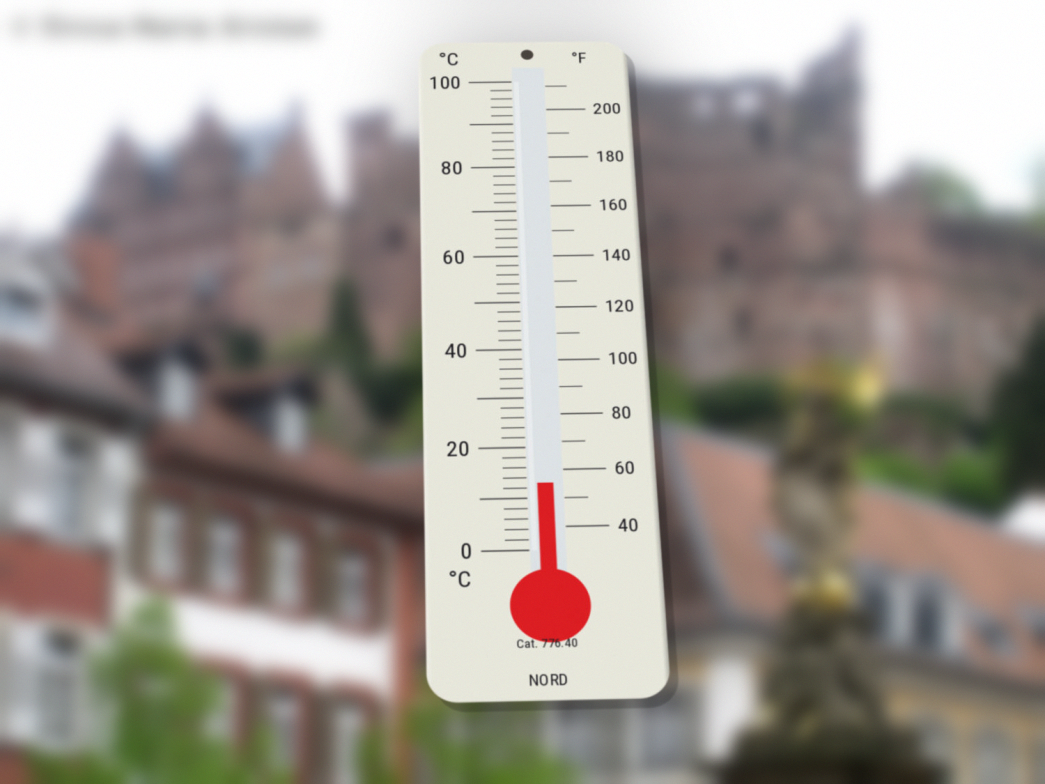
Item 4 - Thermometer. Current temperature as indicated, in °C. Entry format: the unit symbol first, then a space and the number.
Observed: °C 13
